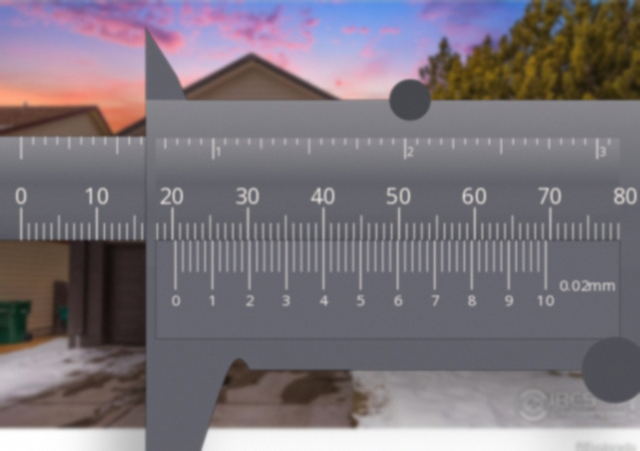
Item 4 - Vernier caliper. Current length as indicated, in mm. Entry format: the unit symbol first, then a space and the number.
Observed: mm 20.4
